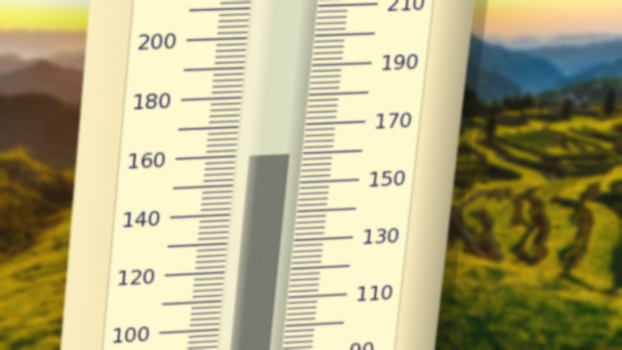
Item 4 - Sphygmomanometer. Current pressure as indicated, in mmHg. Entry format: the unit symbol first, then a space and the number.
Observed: mmHg 160
